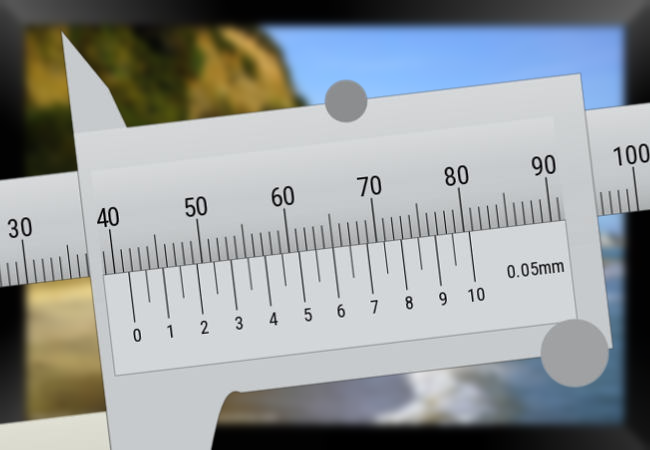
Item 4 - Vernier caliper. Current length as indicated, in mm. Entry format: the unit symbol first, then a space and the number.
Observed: mm 41.6
